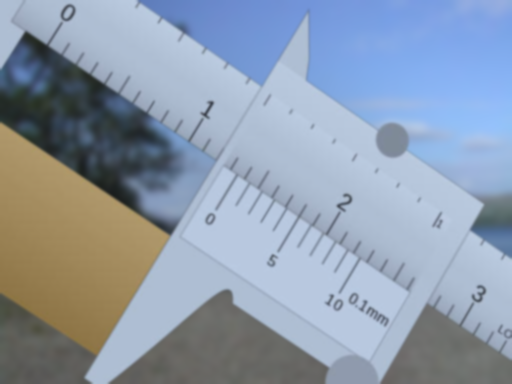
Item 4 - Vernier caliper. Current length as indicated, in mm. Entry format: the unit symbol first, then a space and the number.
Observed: mm 13.5
